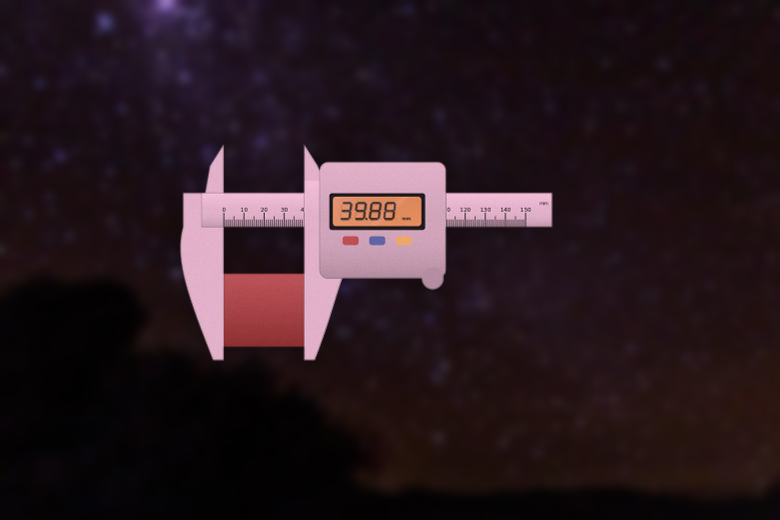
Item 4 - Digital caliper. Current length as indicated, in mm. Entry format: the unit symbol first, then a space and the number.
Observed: mm 39.88
